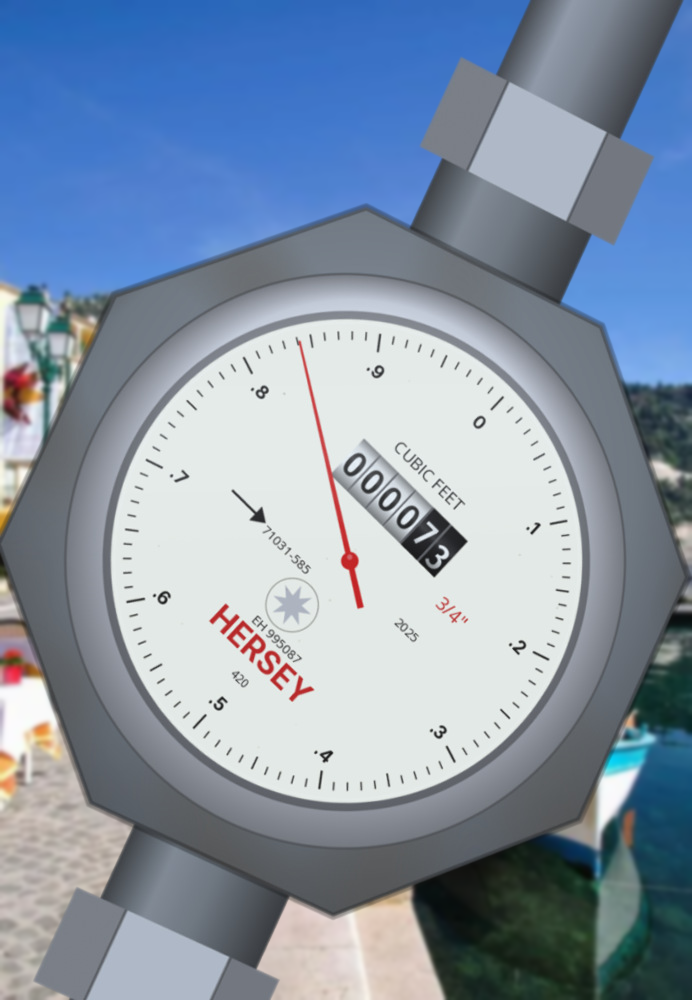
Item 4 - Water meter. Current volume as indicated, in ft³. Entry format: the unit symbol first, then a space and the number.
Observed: ft³ 72.84
